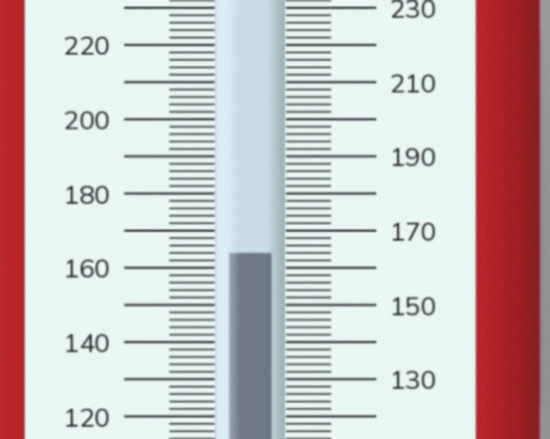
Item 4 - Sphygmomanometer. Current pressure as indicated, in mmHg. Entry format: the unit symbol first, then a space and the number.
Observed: mmHg 164
